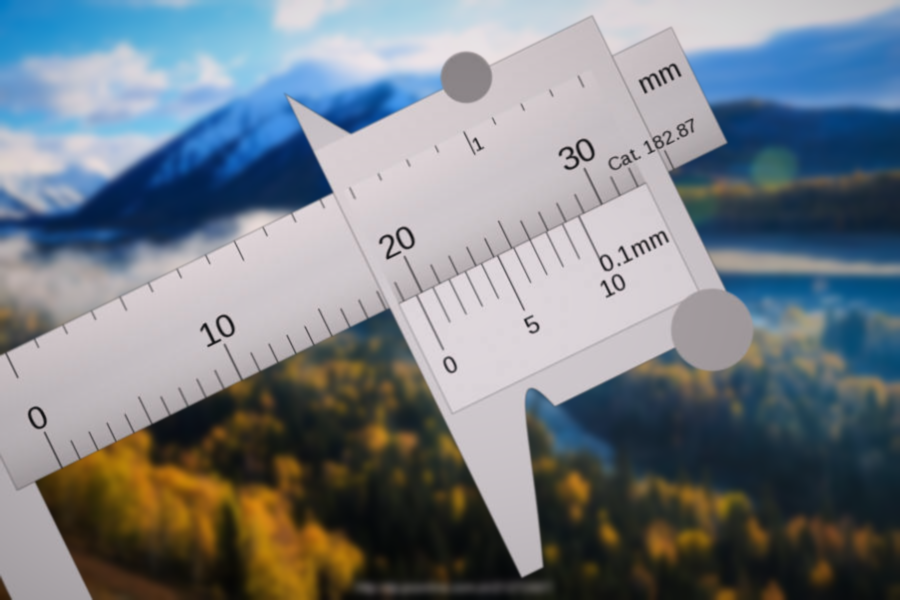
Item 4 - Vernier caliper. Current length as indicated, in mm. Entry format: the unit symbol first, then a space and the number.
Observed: mm 19.7
